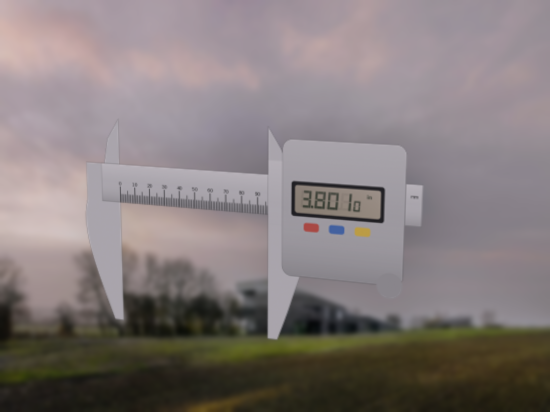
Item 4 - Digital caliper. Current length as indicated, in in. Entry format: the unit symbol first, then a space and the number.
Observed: in 3.8010
